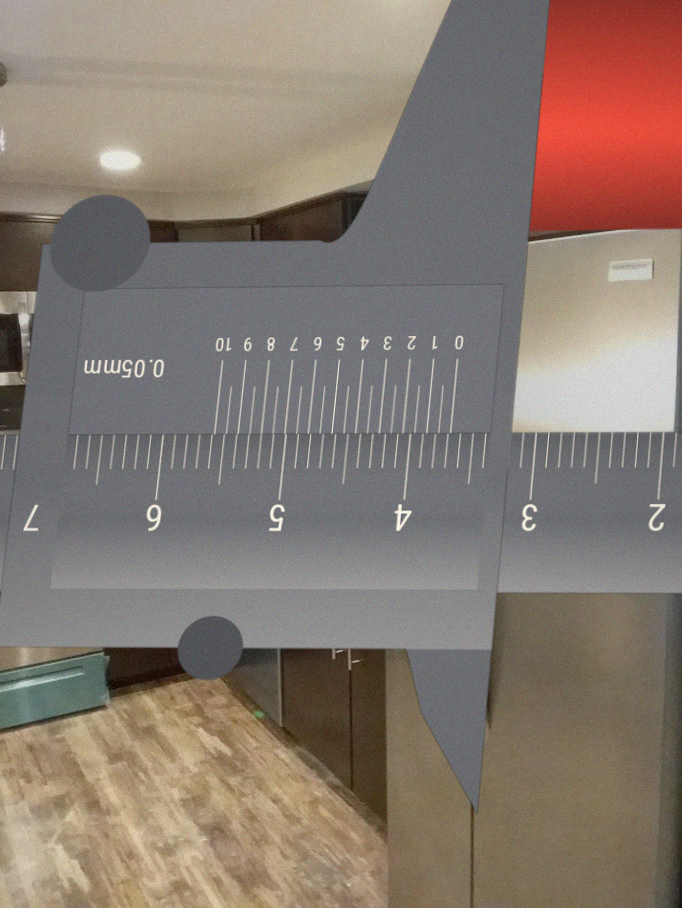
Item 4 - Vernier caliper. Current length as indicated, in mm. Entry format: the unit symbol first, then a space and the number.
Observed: mm 36.8
